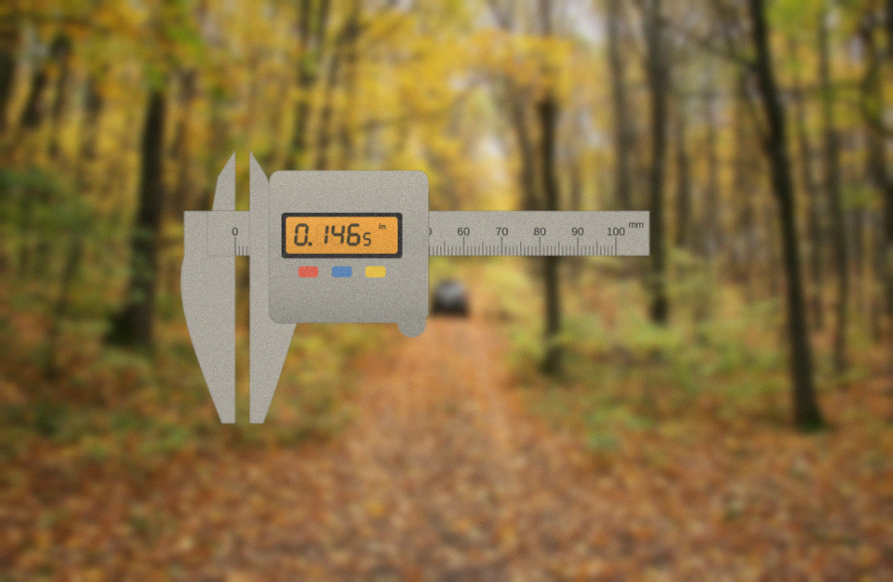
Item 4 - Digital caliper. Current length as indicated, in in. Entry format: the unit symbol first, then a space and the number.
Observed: in 0.1465
